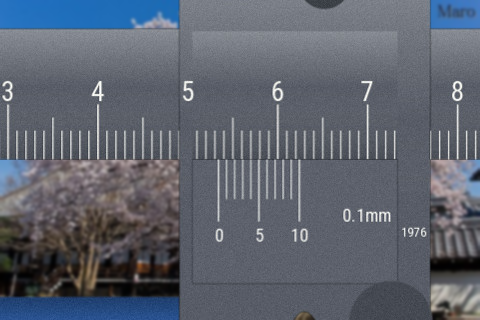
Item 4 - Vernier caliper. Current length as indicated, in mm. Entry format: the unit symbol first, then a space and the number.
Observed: mm 53.4
